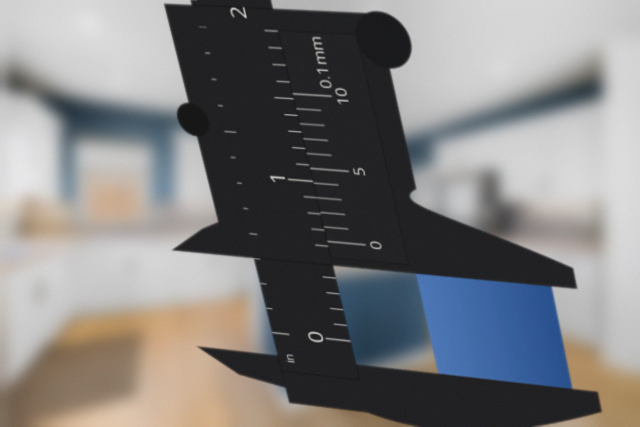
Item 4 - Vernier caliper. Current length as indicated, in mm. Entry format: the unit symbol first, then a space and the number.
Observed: mm 6.3
